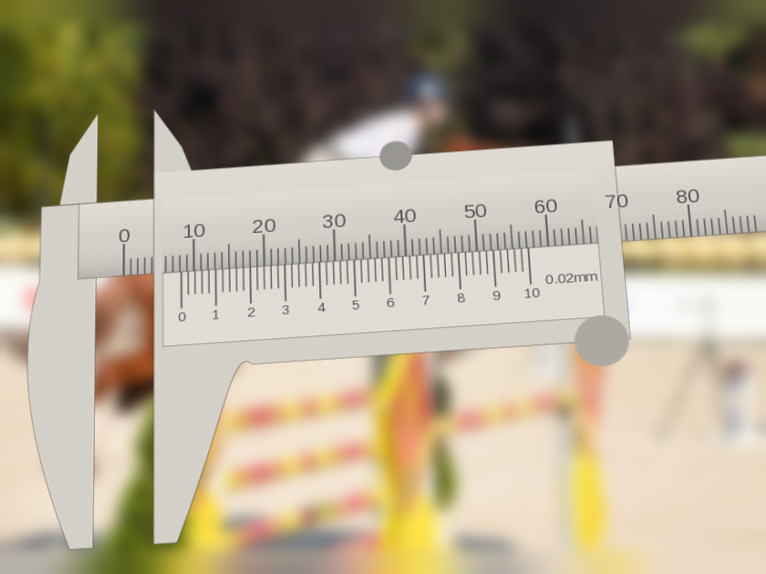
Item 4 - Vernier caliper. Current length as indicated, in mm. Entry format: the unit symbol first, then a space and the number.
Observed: mm 8.2
